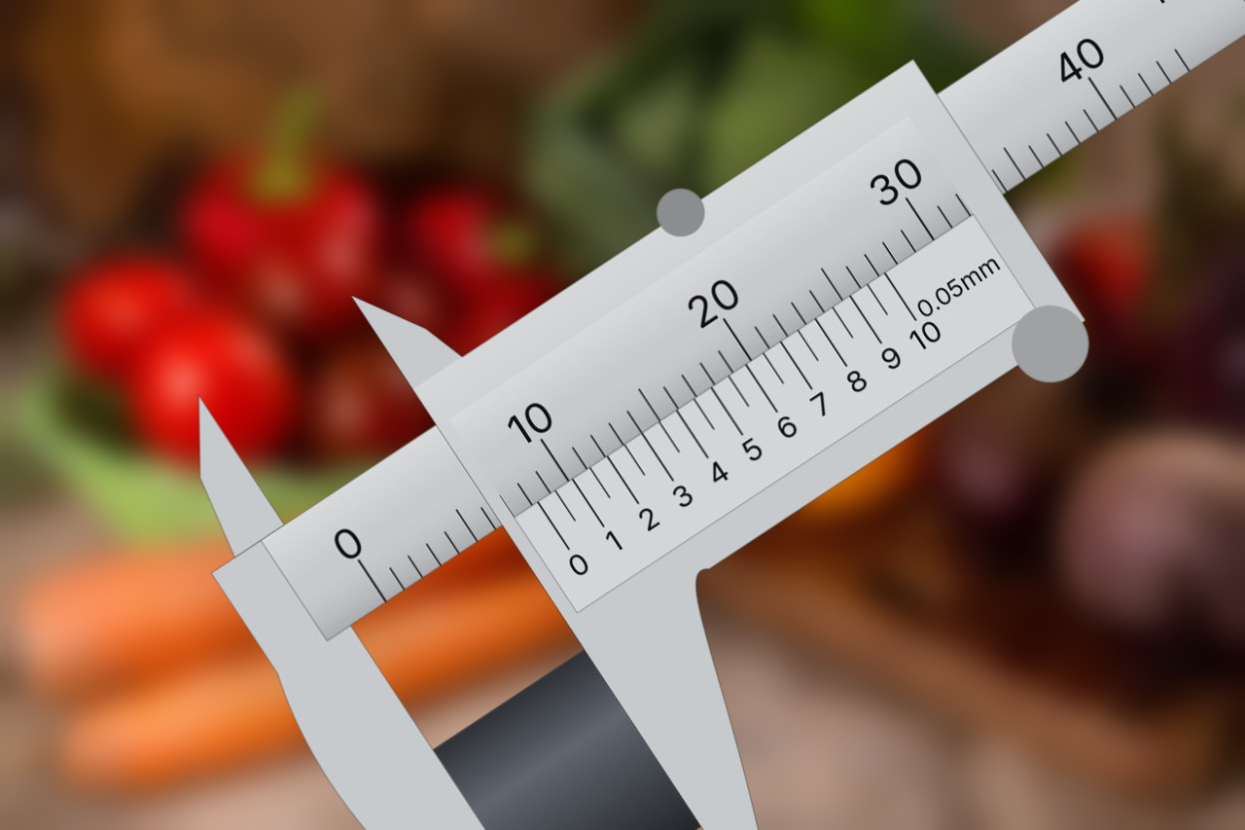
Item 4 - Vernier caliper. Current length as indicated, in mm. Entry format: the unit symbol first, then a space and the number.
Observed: mm 8.30
